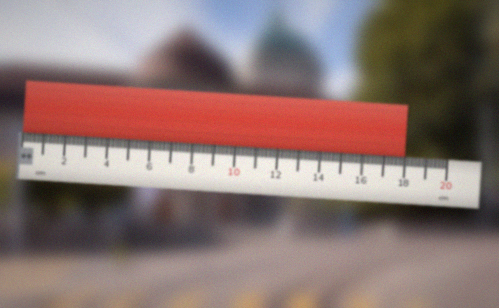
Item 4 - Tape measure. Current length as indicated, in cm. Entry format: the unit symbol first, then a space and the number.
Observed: cm 18
